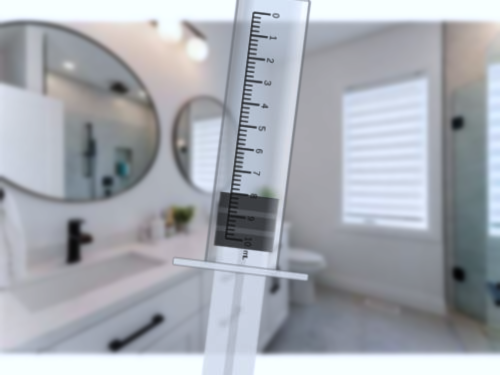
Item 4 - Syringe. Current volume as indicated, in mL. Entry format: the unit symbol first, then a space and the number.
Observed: mL 8
